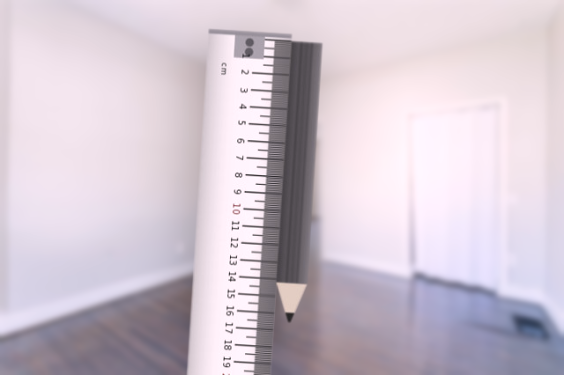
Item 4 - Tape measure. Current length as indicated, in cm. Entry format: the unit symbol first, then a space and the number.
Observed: cm 16.5
